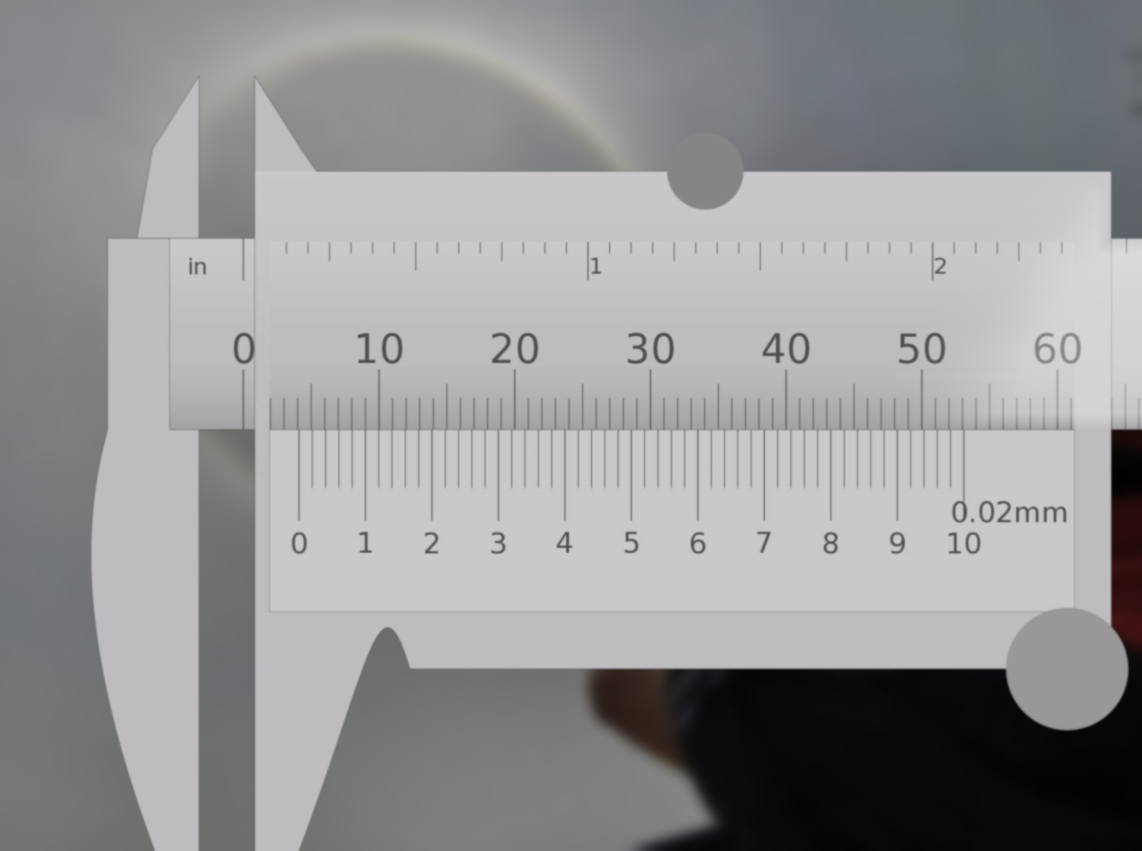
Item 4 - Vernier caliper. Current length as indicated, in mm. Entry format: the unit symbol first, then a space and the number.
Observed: mm 4.1
